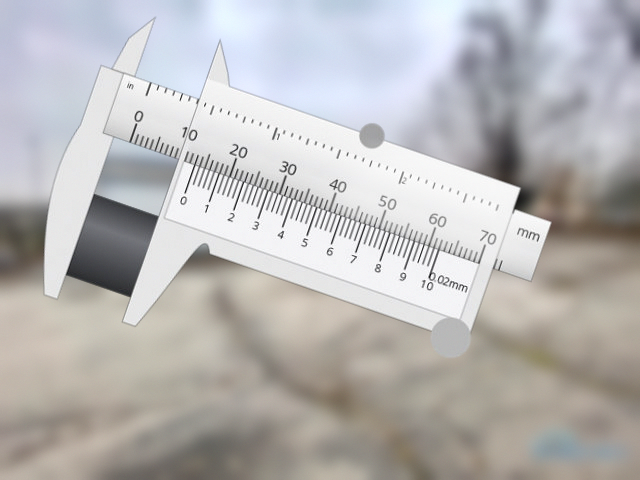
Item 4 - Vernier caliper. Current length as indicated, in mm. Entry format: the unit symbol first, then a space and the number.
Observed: mm 13.0
